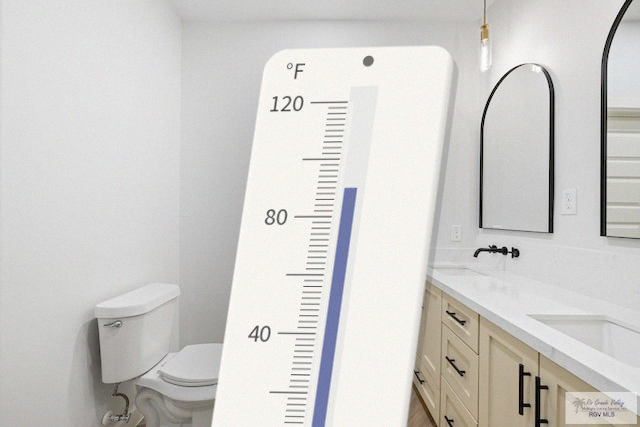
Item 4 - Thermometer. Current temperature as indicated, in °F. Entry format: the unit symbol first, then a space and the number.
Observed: °F 90
